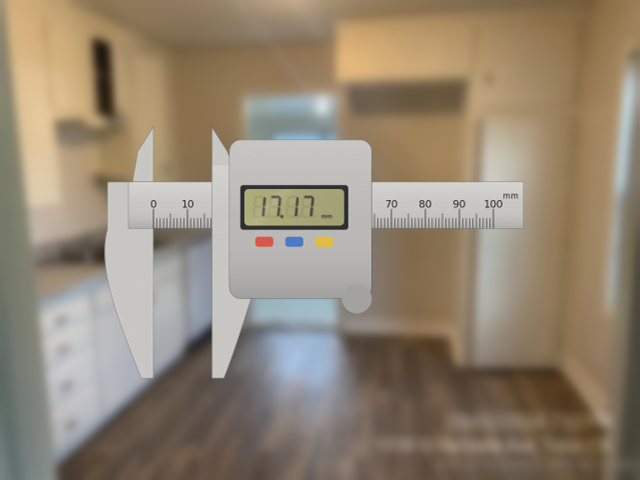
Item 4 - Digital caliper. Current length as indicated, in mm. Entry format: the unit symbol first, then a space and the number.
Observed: mm 17.17
